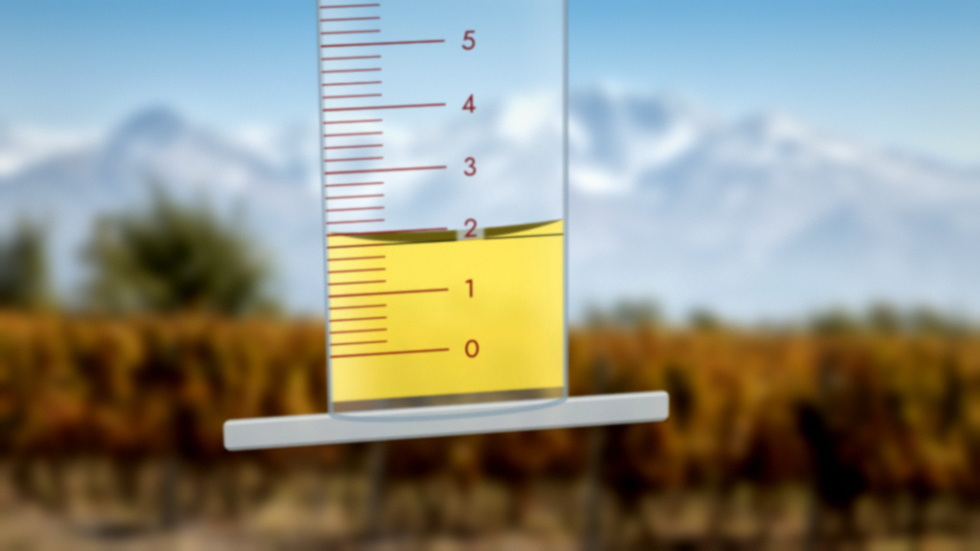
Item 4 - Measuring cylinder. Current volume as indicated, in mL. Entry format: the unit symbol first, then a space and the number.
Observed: mL 1.8
